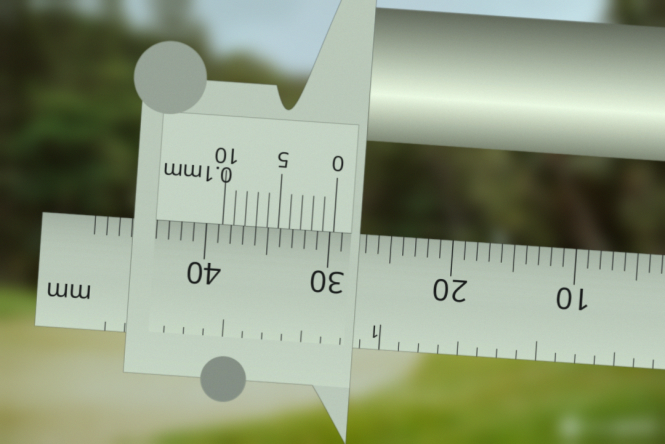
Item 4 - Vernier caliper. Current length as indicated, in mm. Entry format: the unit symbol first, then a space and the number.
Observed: mm 29.7
